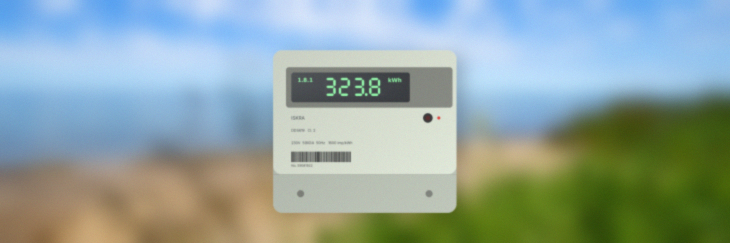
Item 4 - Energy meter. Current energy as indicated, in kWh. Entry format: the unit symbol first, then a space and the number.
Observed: kWh 323.8
